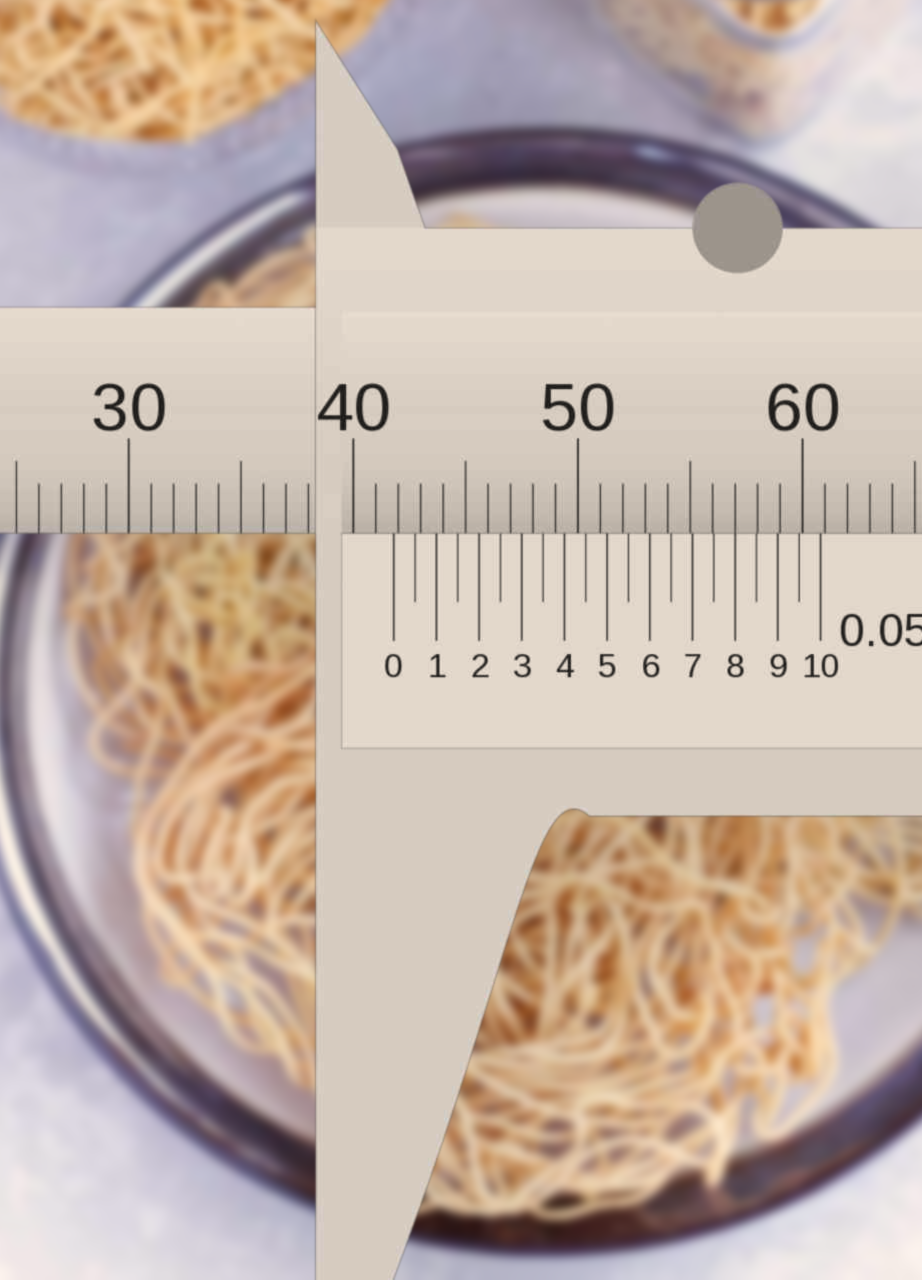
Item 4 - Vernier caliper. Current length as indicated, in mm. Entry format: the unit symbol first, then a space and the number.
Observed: mm 41.8
